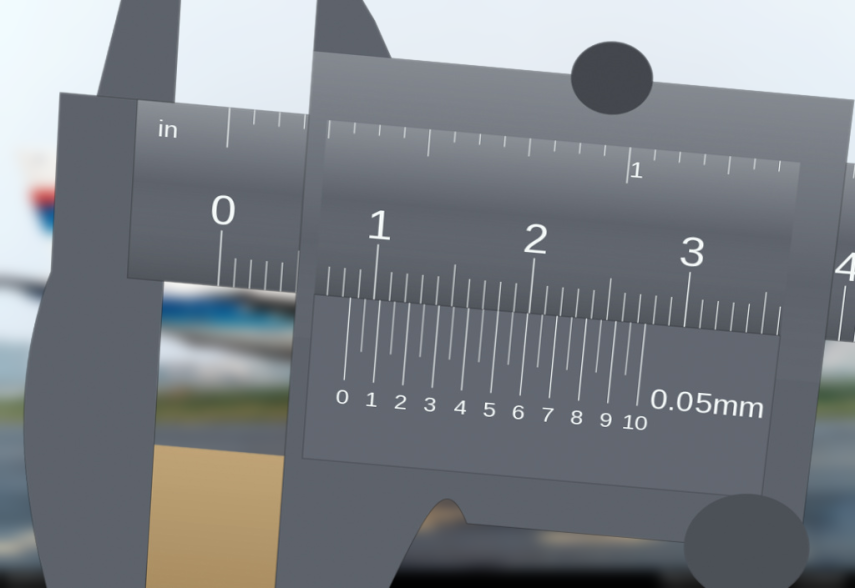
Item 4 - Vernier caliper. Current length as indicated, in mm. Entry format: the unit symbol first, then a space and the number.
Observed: mm 8.5
